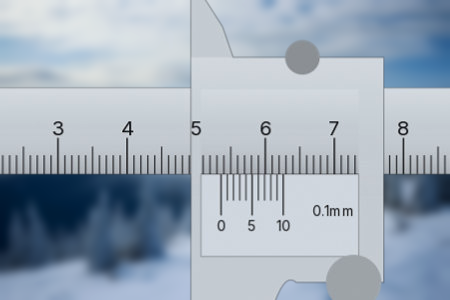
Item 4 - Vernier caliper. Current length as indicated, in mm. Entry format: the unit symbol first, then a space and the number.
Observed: mm 53.6
